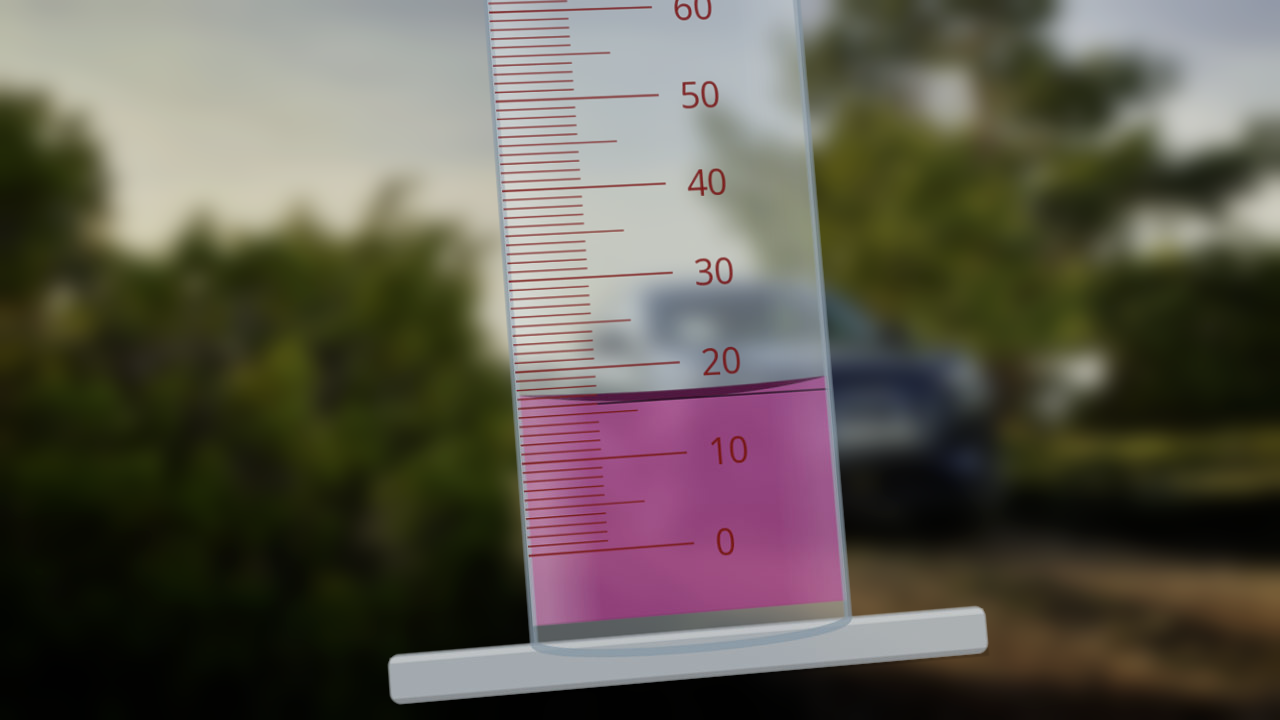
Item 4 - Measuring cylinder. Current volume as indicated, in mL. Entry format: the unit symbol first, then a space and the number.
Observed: mL 16
